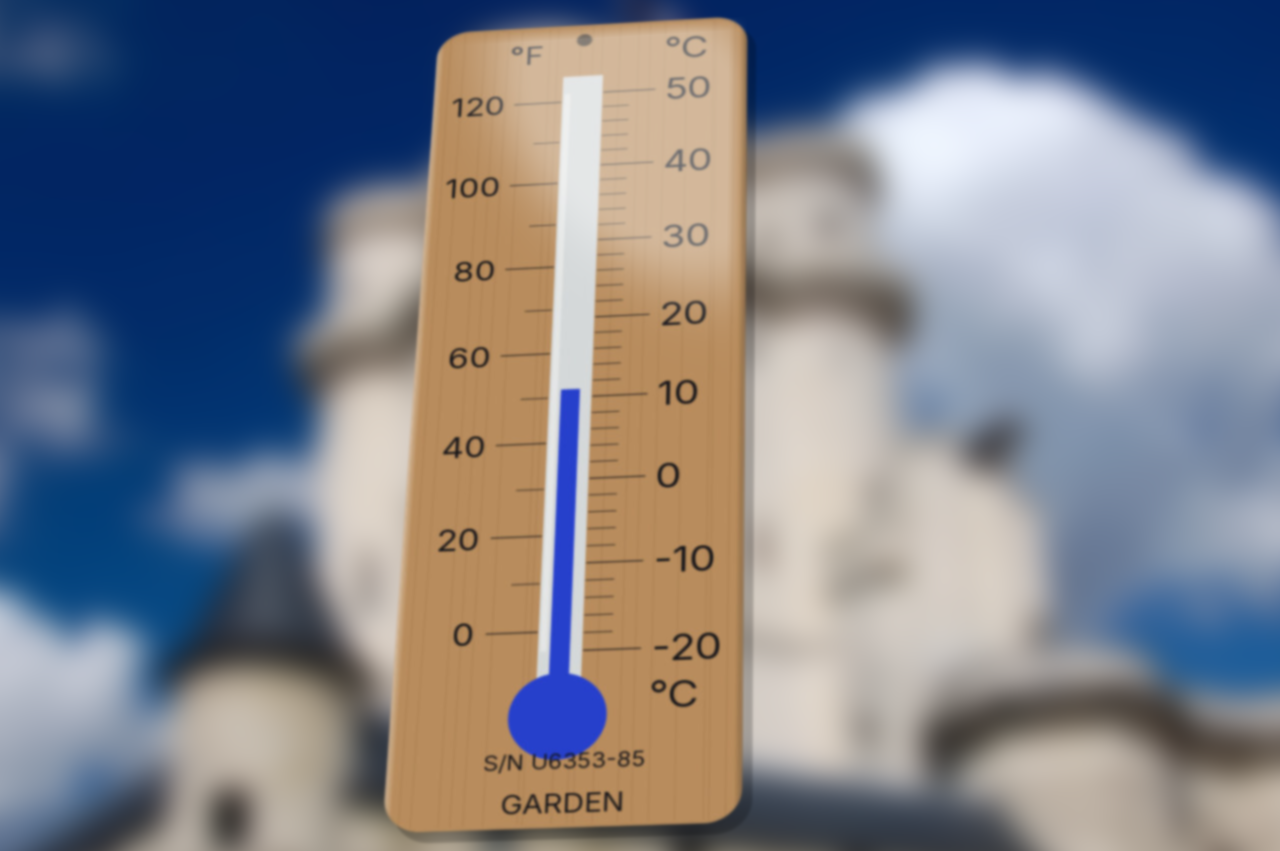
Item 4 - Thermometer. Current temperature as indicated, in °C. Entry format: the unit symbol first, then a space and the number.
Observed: °C 11
